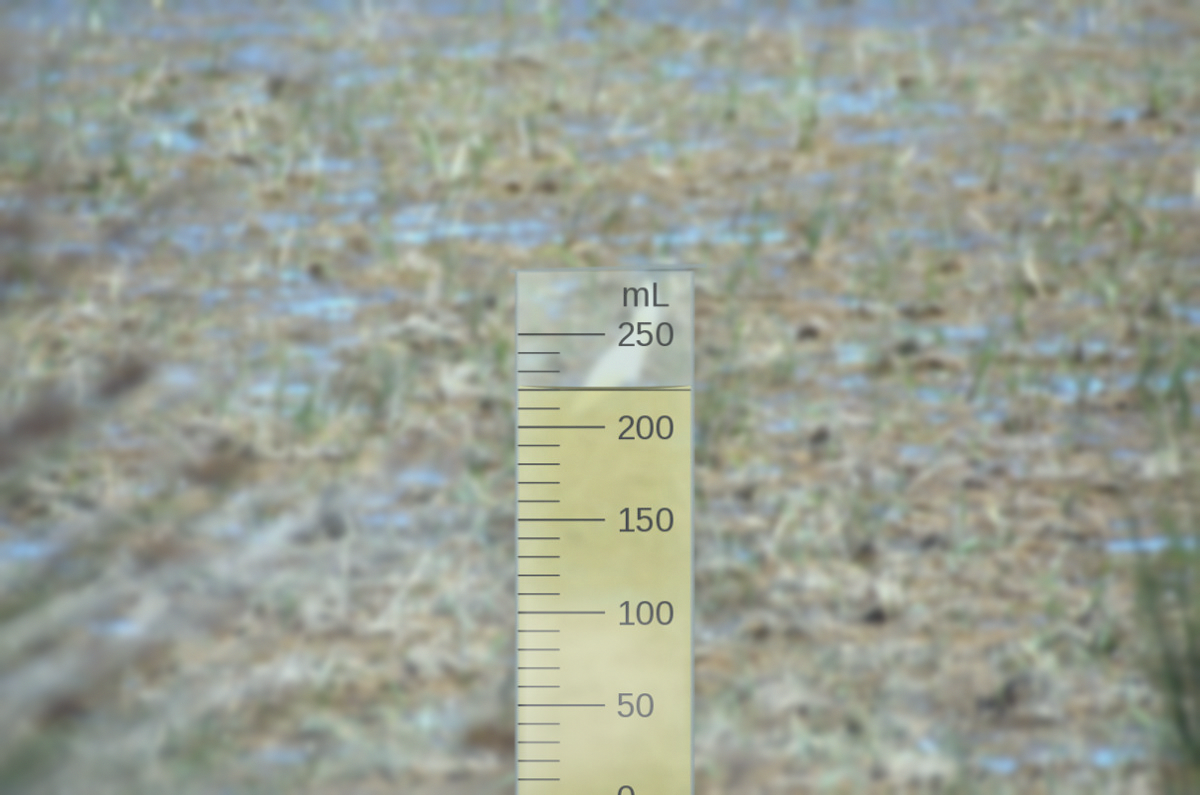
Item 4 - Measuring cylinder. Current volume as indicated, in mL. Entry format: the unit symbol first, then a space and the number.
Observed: mL 220
